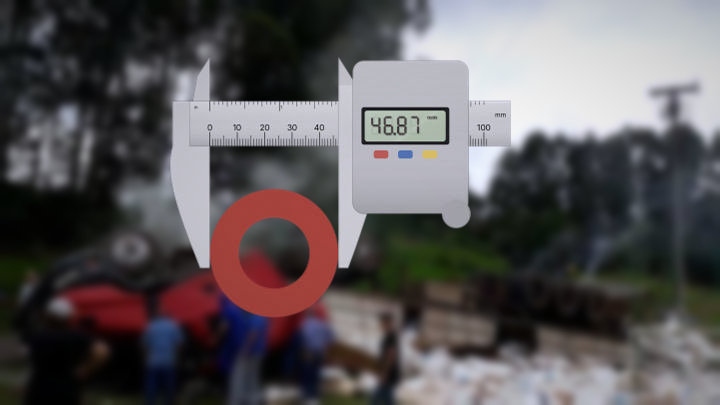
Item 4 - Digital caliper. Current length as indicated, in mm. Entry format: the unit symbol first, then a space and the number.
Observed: mm 46.87
